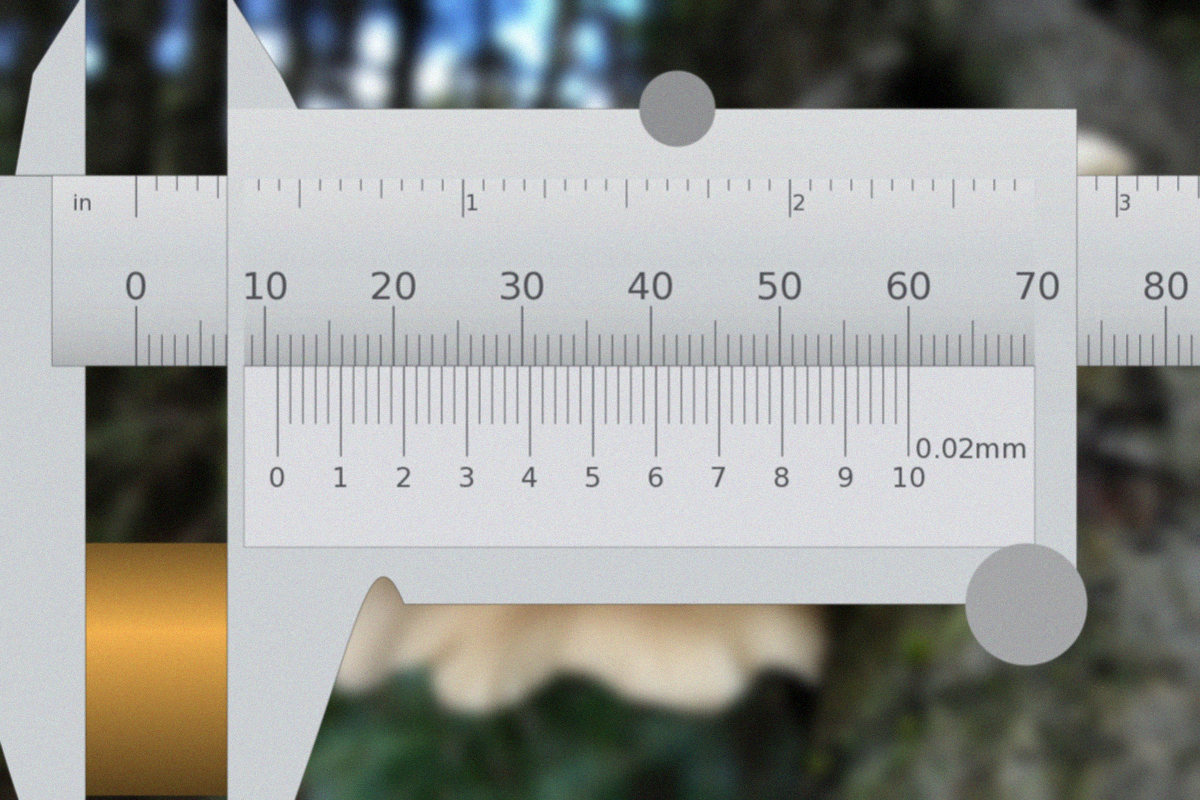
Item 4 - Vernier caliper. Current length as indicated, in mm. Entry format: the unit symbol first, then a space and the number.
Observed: mm 11.0
